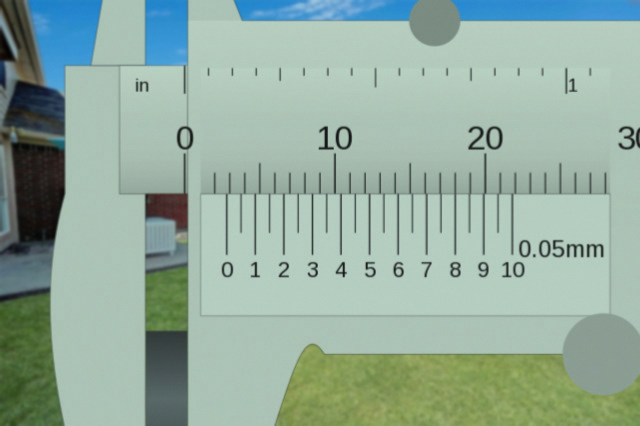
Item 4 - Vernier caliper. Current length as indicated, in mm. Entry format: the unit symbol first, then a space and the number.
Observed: mm 2.8
